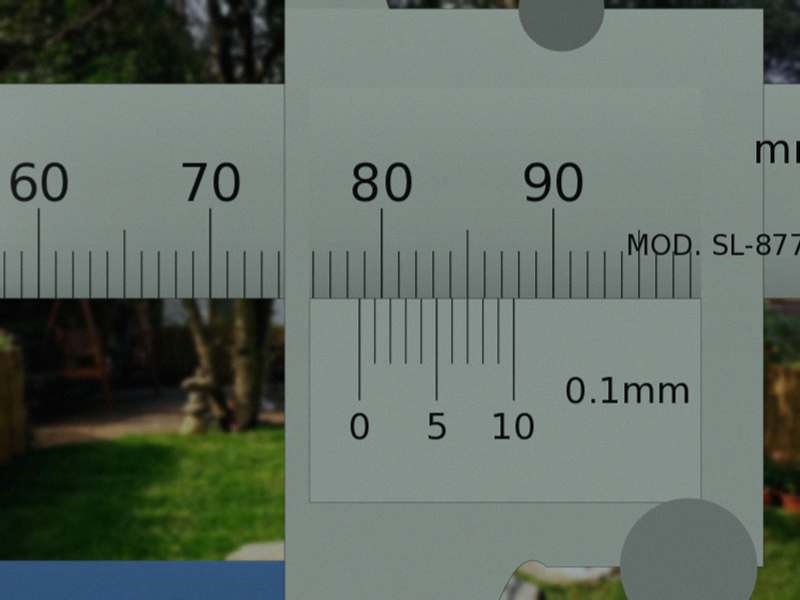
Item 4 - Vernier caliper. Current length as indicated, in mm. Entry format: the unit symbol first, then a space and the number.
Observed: mm 78.7
